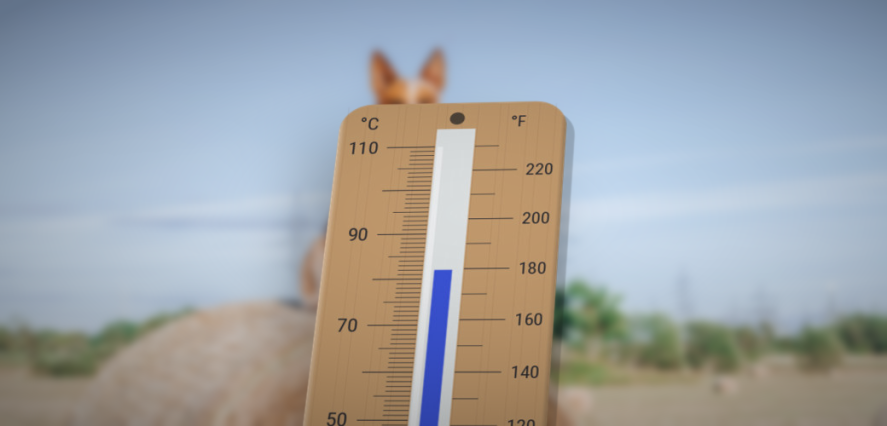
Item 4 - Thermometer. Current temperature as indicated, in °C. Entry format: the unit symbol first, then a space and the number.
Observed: °C 82
